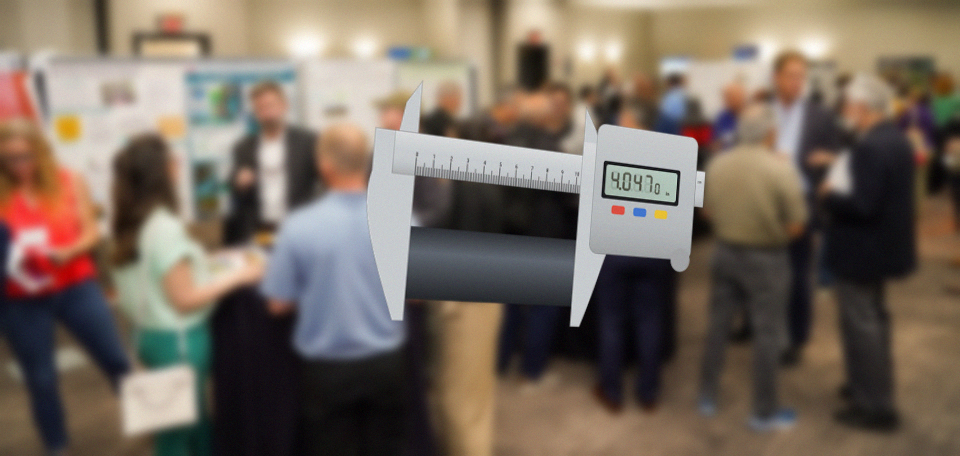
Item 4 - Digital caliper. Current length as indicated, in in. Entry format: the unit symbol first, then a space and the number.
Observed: in 4.0470
